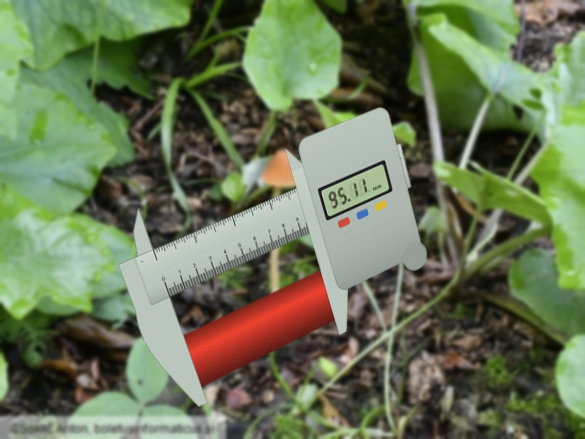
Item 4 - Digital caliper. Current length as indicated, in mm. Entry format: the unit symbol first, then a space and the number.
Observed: mm 95.11
